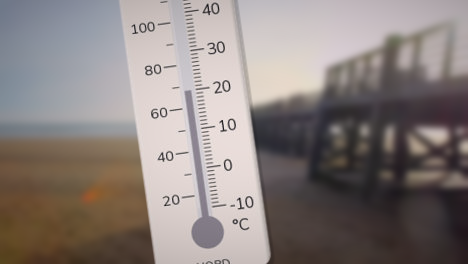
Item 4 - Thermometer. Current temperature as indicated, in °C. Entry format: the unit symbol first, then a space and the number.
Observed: °C 20
